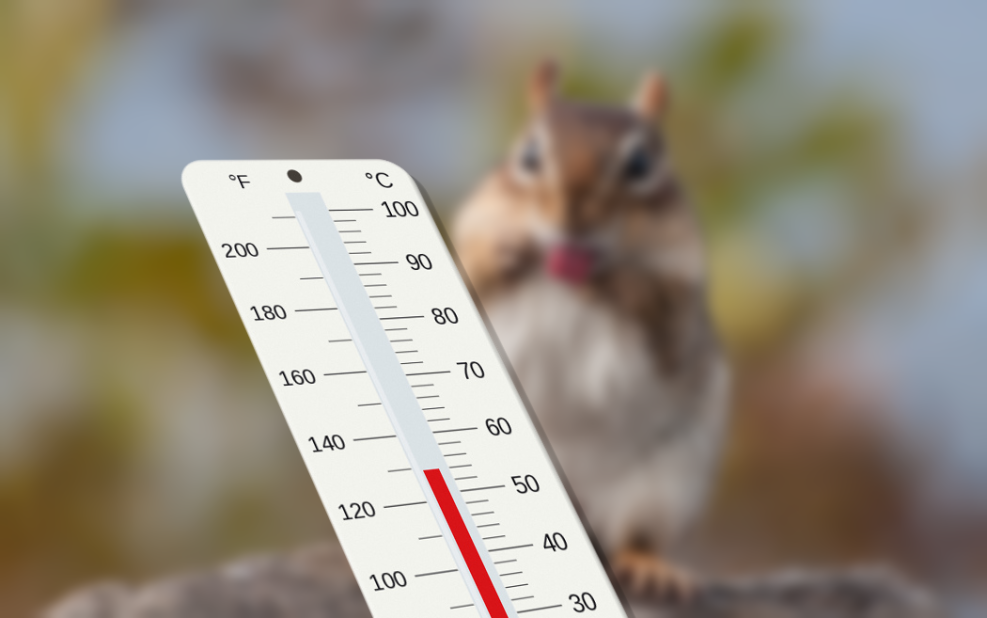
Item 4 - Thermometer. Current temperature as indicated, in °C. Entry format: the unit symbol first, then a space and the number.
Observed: °C 54
